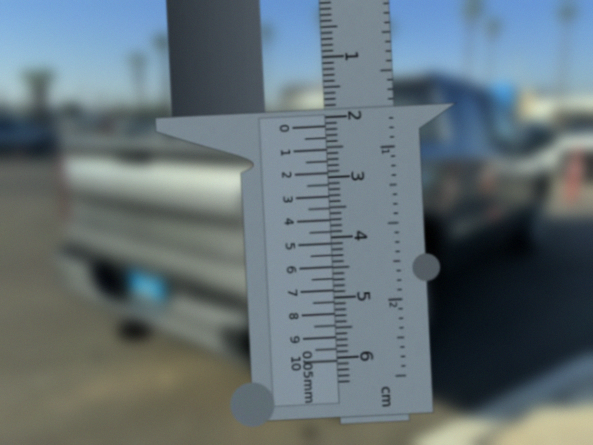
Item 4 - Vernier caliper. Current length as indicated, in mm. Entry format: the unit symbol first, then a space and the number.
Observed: mm 21.5
